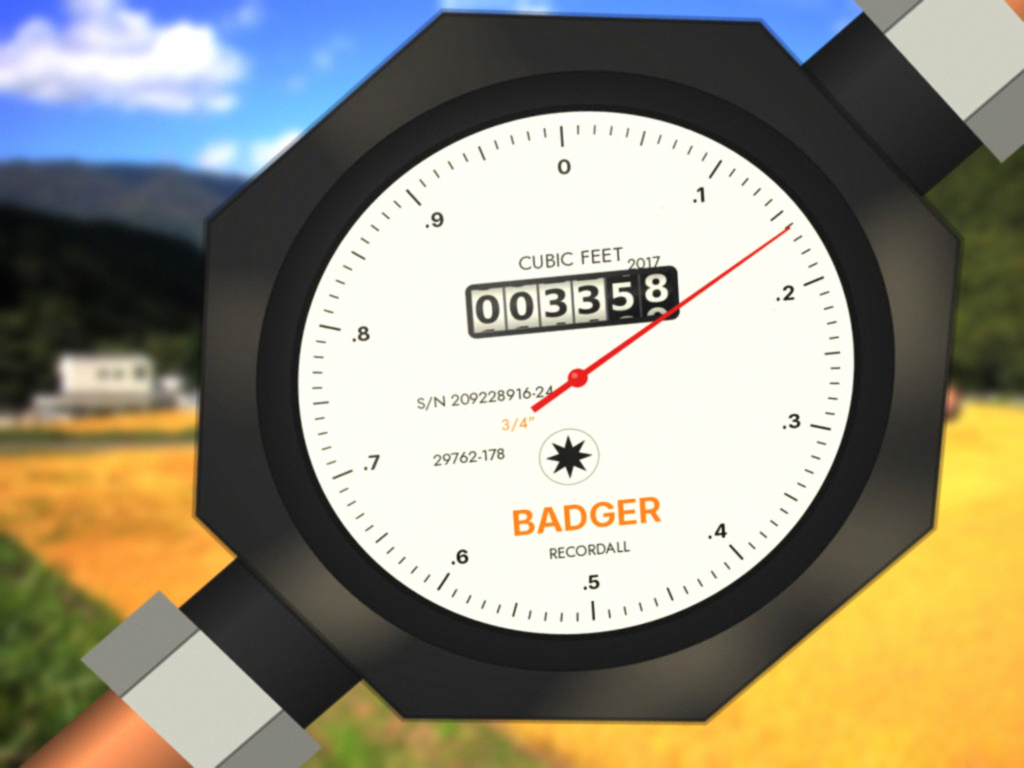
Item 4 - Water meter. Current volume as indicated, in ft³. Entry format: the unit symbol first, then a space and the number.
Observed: ft³ 3358.16
